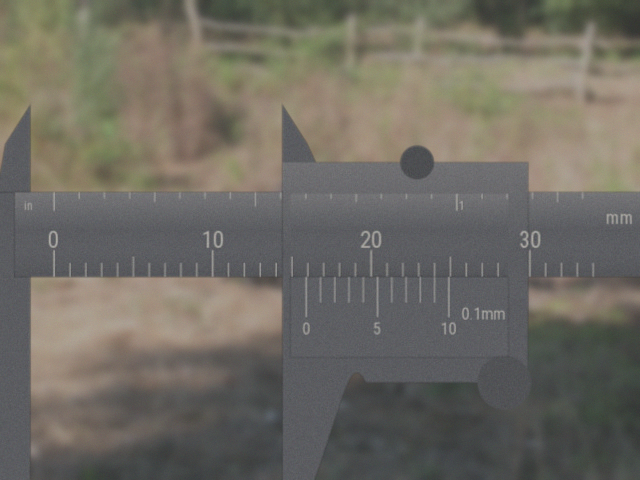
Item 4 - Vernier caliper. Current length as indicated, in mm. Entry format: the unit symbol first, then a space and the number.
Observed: mm 15.9
